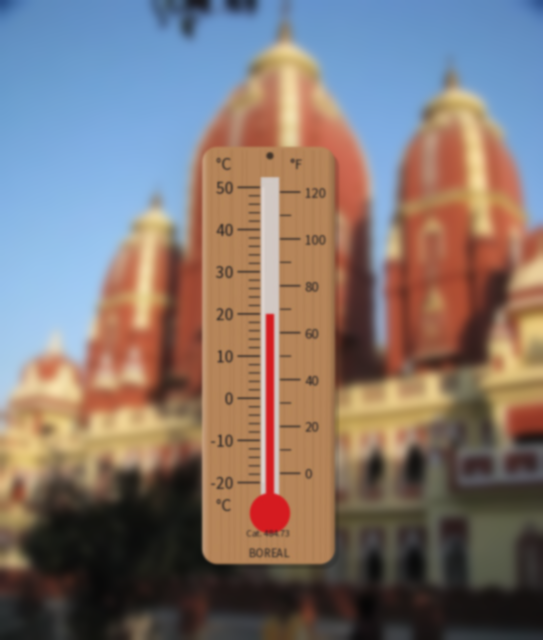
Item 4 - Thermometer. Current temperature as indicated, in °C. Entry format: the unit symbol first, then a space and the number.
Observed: °C 20
